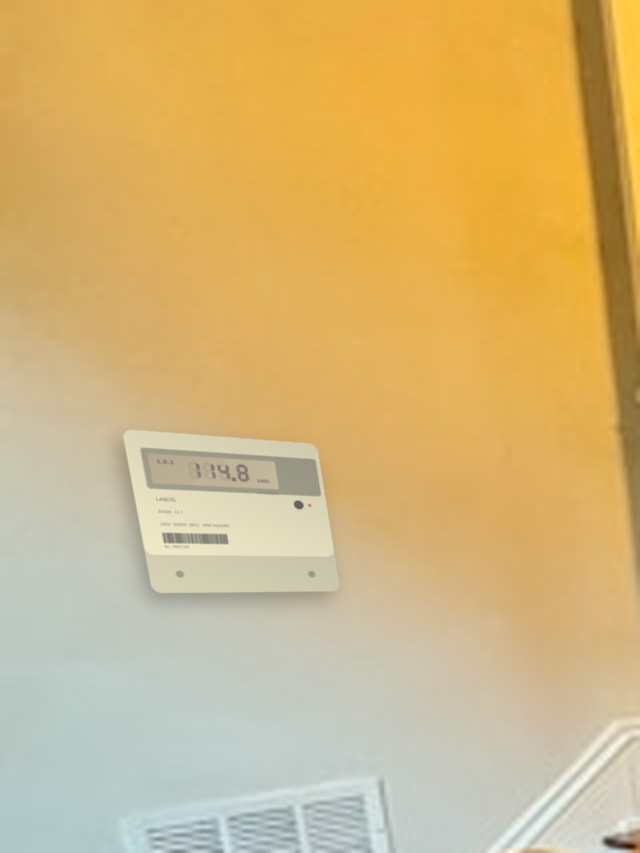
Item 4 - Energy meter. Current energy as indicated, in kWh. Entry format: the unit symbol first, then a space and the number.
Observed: kWh 114.8
